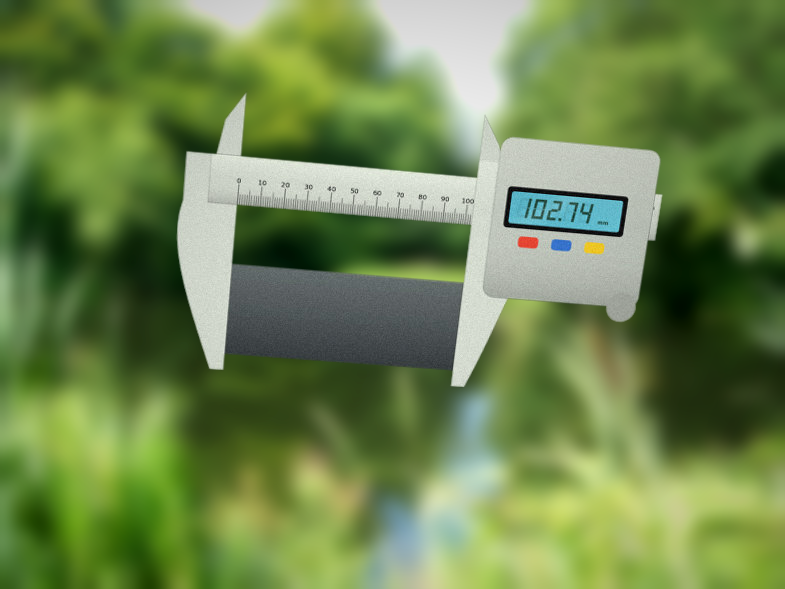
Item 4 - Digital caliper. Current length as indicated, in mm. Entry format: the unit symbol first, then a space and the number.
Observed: mm 102.74
